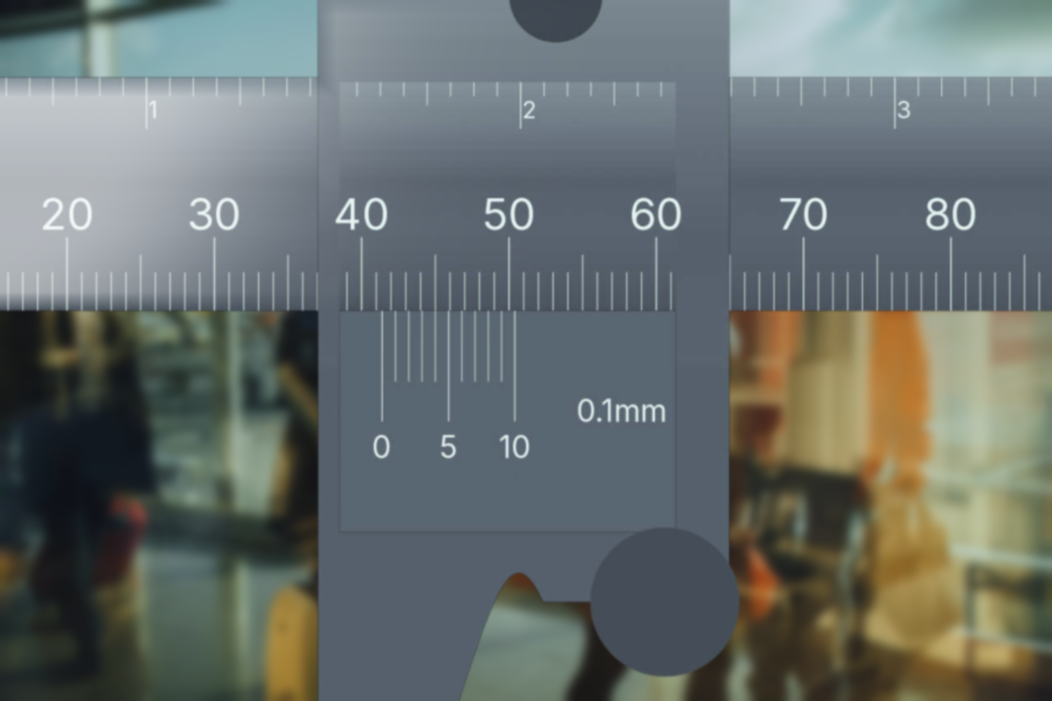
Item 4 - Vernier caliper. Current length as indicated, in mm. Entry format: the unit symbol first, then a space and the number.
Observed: mm 41.4
